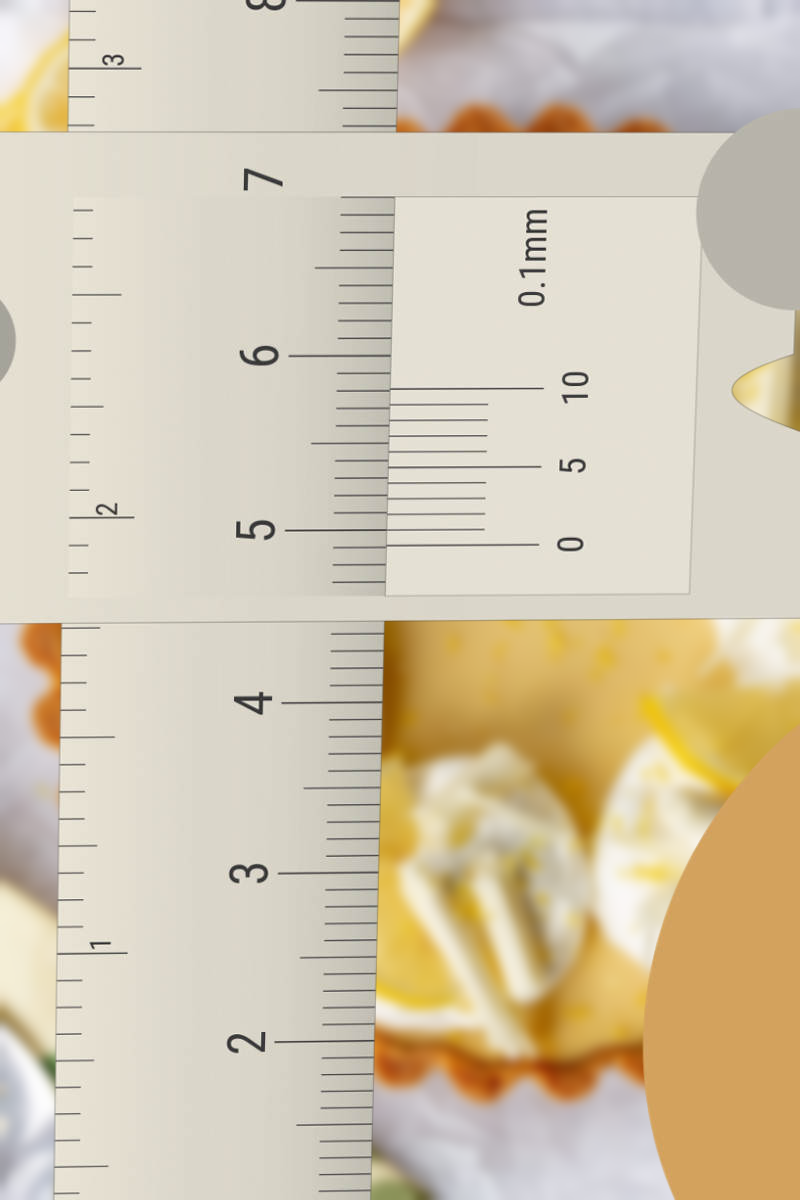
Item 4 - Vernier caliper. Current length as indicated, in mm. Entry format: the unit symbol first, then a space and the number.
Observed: mm 49.1
